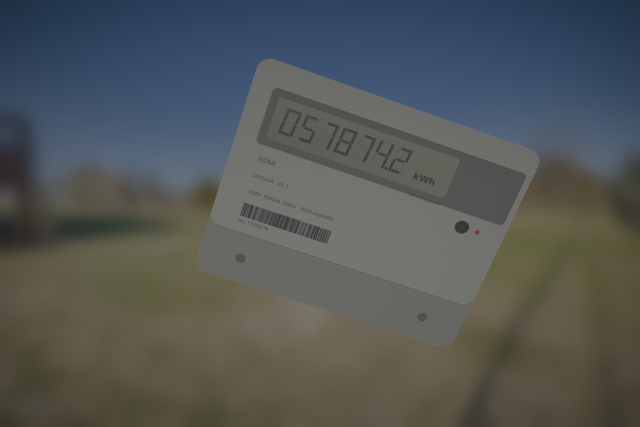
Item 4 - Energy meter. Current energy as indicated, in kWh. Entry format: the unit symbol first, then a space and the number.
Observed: kWh 57874.2
